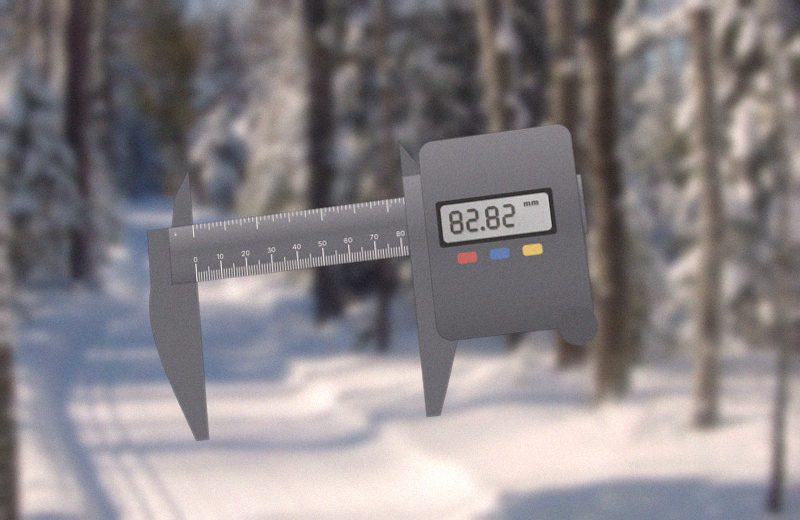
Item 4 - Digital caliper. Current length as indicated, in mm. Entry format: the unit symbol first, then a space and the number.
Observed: mm 82.82
